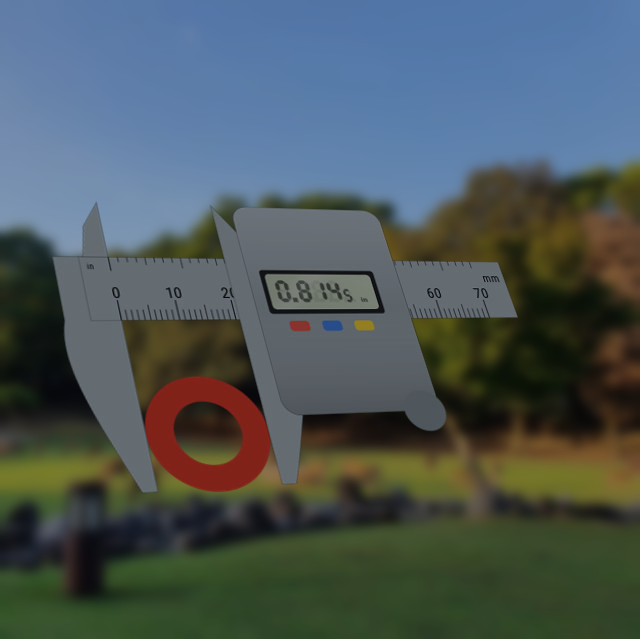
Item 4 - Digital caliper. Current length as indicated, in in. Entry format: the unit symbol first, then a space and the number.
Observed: in 0.8145
